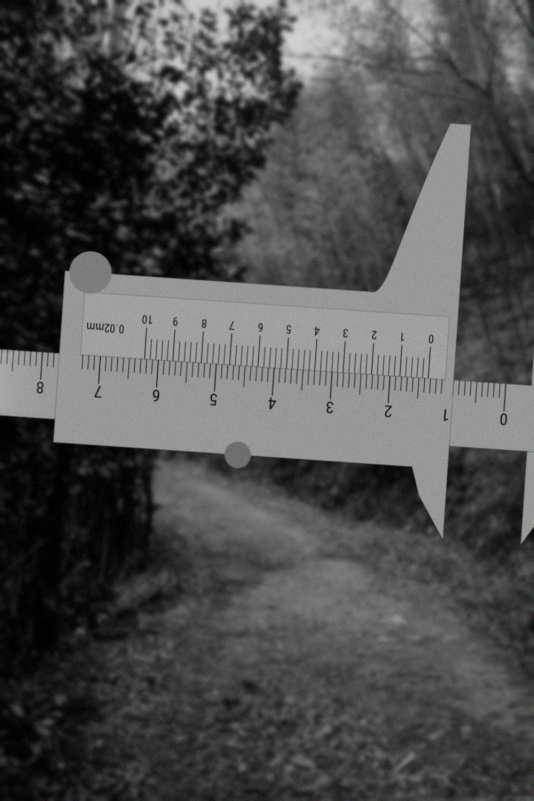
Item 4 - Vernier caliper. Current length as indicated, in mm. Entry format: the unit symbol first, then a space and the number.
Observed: mm 13.4
